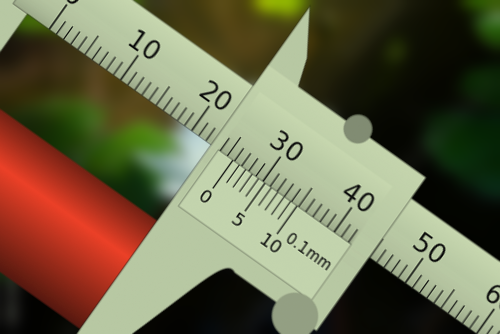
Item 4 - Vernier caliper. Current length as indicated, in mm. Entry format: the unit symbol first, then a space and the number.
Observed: mm 25.8
